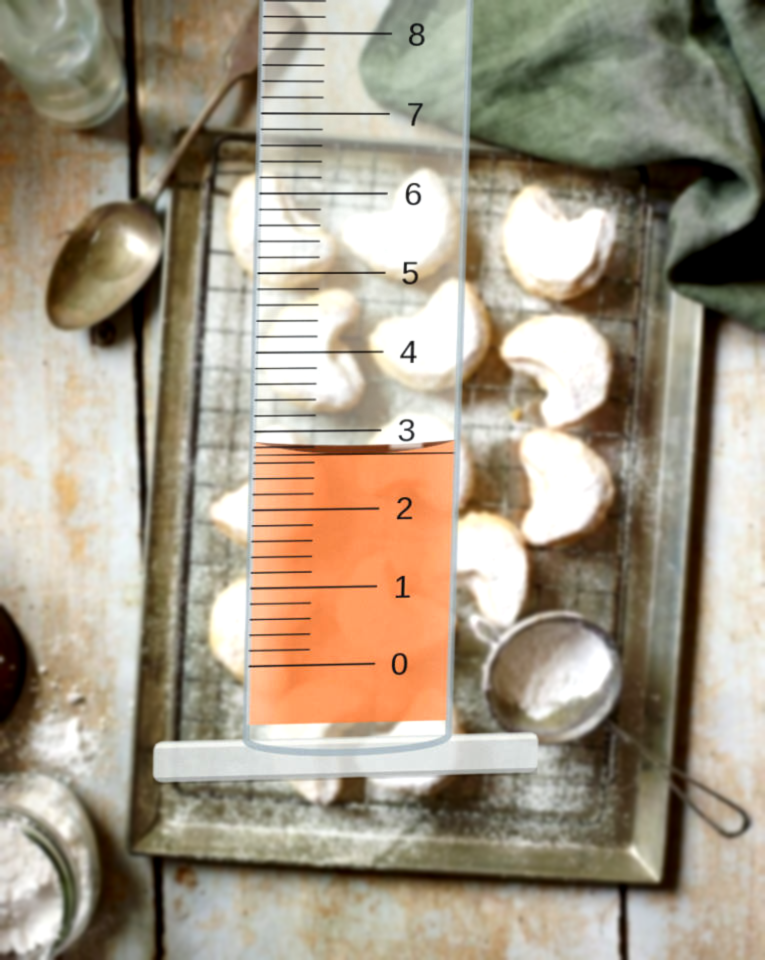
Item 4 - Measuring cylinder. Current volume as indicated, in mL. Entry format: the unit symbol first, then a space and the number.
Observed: mL 2.7
